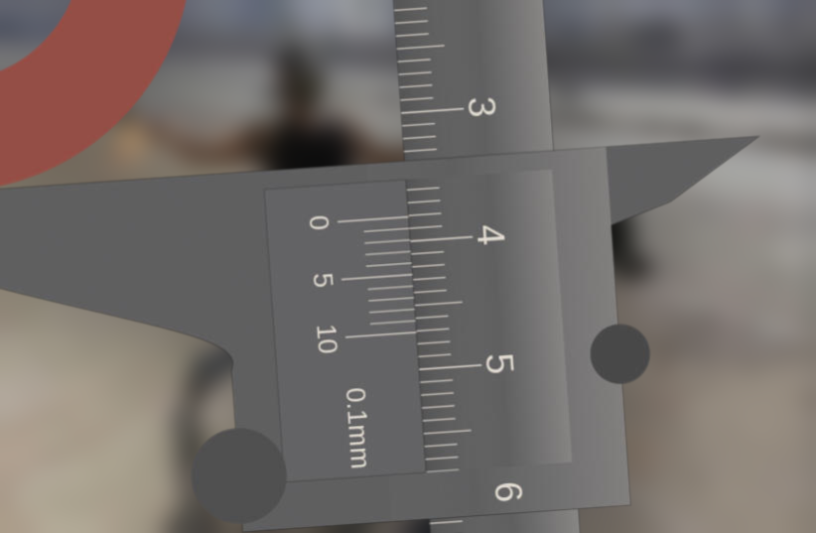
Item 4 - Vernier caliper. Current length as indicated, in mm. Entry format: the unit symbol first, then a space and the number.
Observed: mm 38.1
